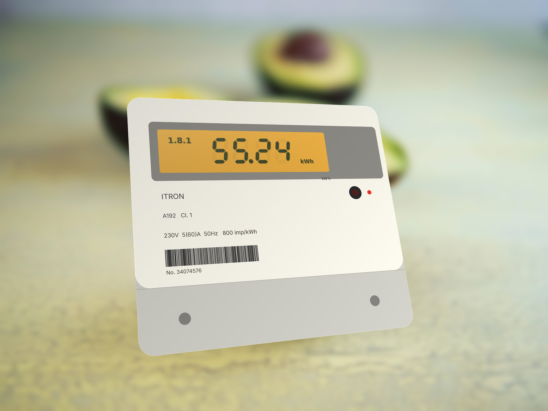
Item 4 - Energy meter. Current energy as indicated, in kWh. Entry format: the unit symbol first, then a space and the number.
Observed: kWh 55.24
